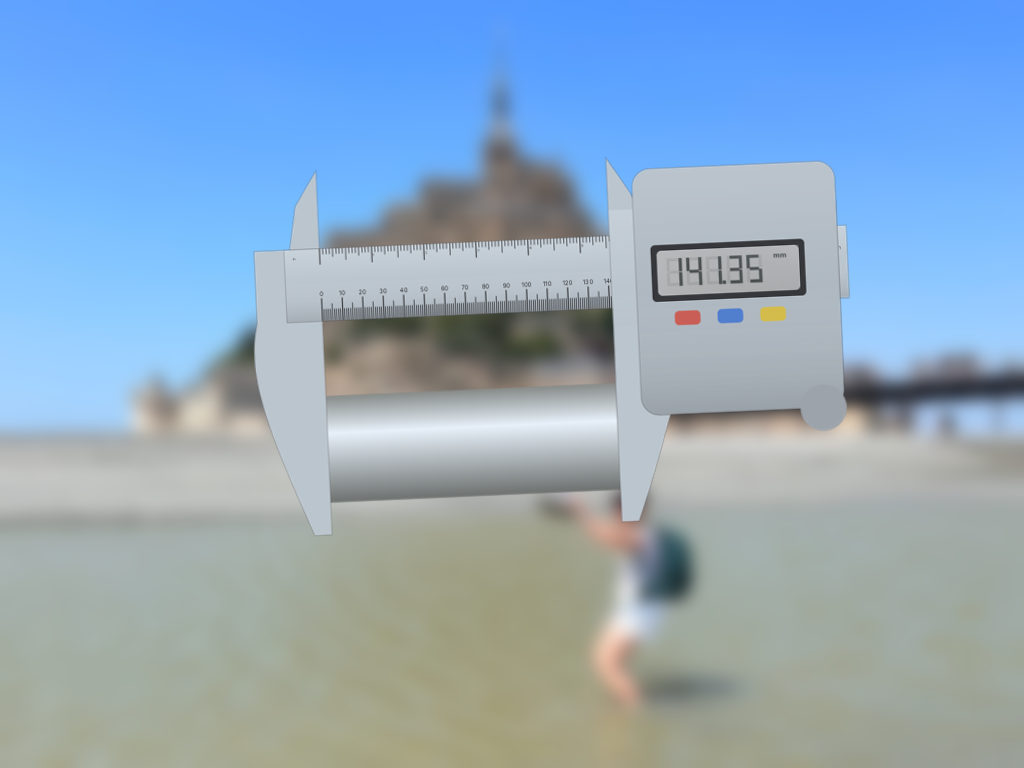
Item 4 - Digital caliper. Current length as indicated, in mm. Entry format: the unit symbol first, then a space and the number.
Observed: mm 141.35
